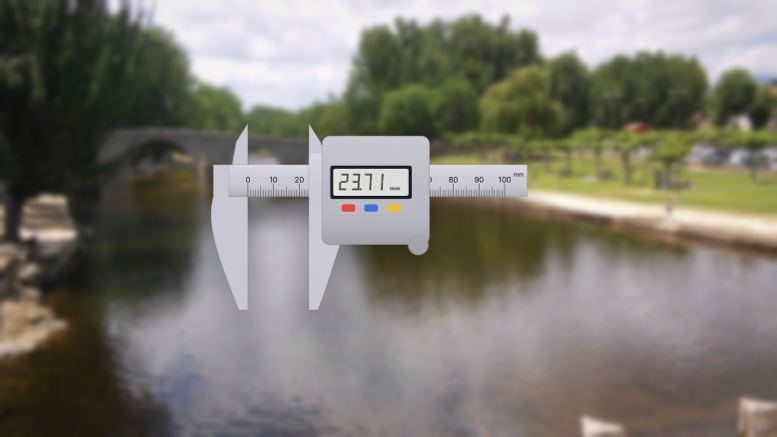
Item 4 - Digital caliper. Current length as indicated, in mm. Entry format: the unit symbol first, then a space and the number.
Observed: mm 23.71
